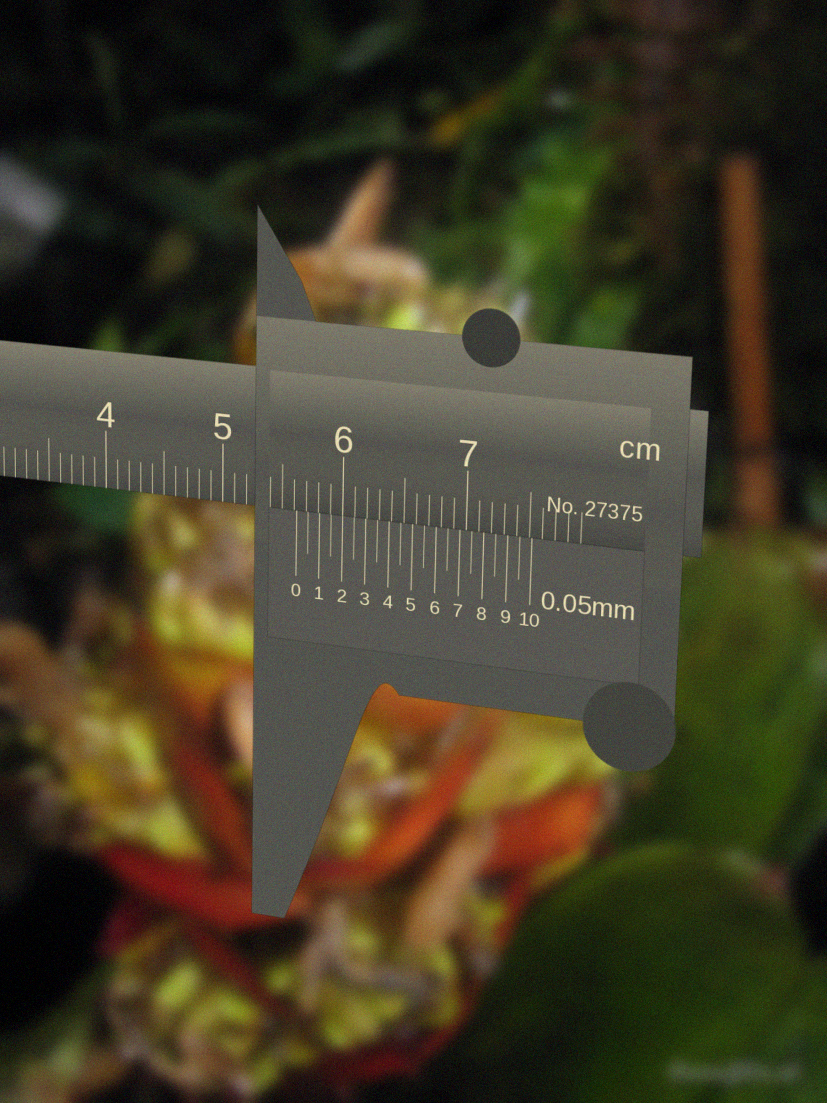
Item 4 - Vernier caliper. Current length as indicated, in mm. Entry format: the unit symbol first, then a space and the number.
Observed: mm 56.2
